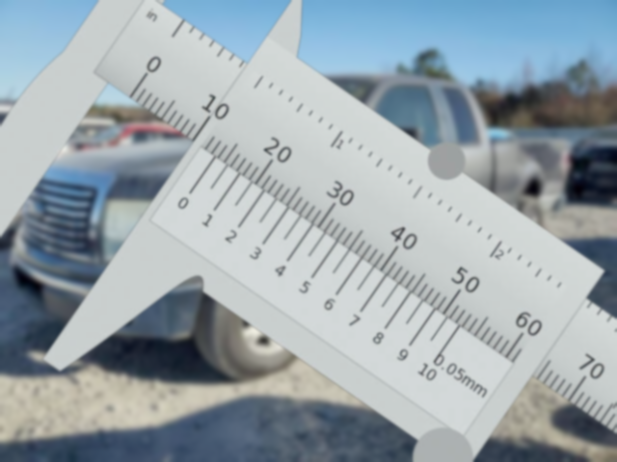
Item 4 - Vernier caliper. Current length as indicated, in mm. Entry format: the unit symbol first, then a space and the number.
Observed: mm 13.6
